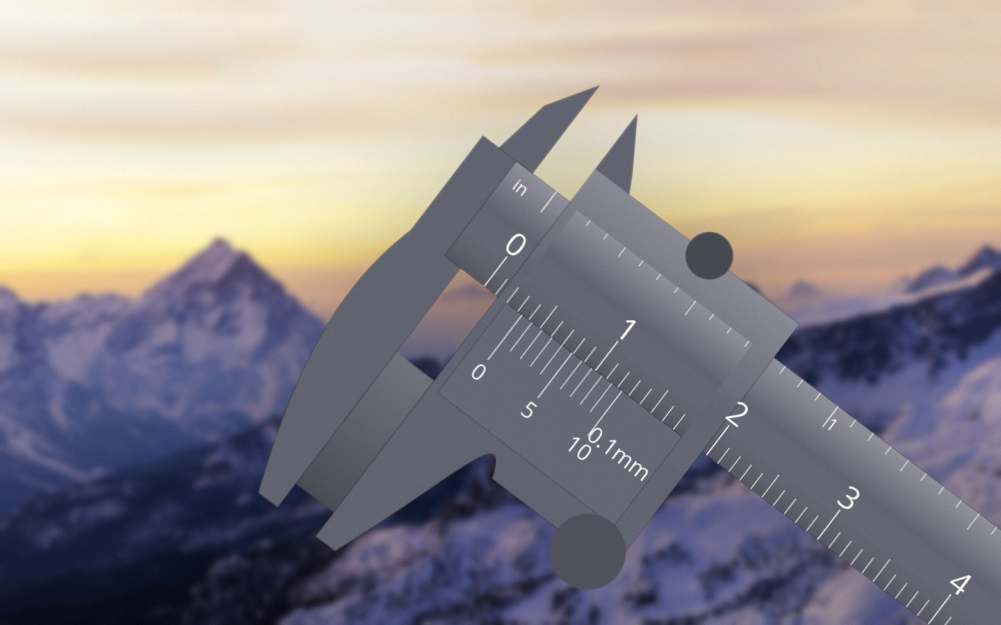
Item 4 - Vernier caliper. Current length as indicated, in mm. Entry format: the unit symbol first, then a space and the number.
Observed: mm 3.4
